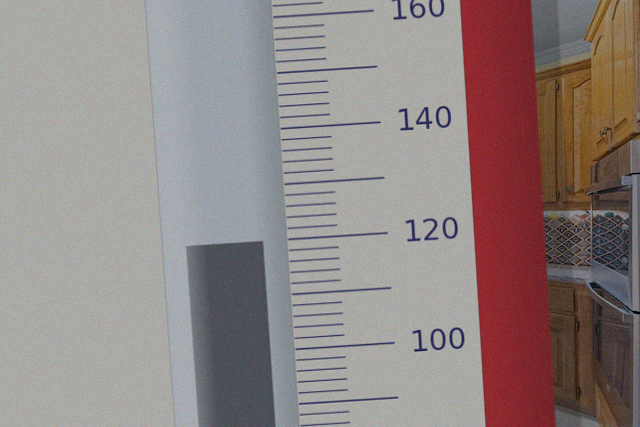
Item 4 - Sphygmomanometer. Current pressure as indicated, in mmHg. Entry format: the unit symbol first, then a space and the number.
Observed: mmHg 120
